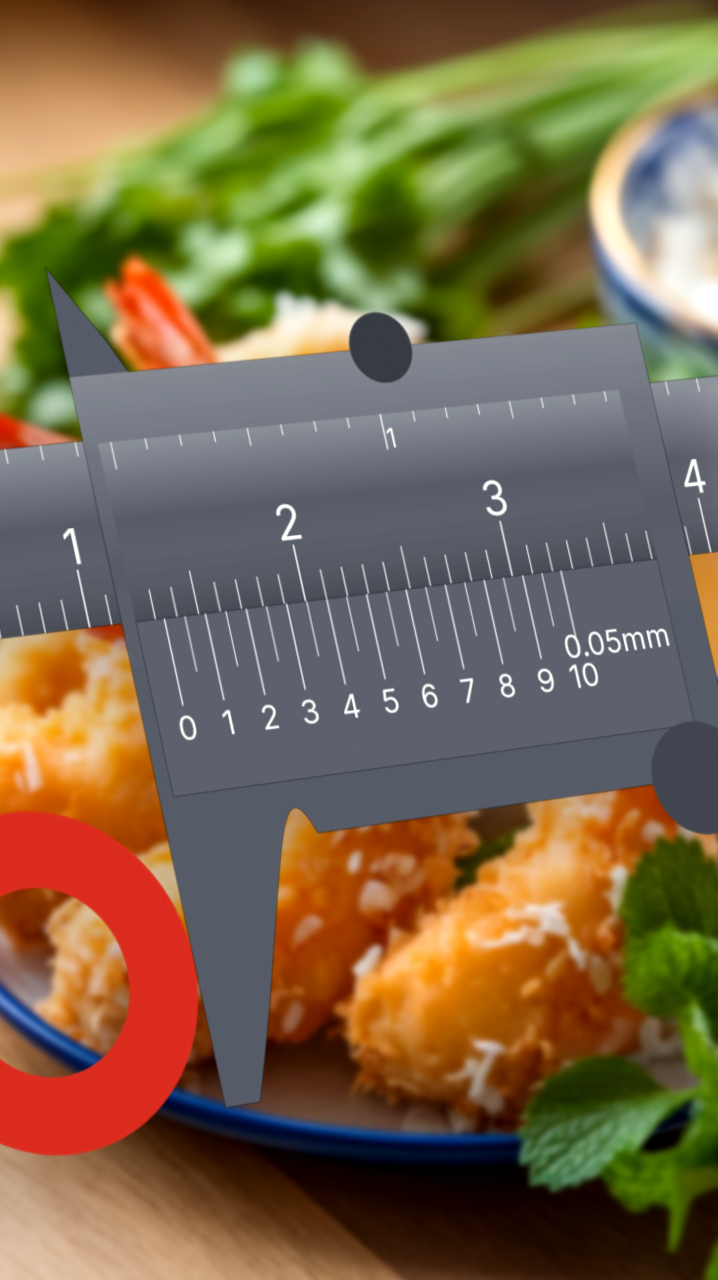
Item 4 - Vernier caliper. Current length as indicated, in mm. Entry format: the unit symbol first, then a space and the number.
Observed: mm 13.4
